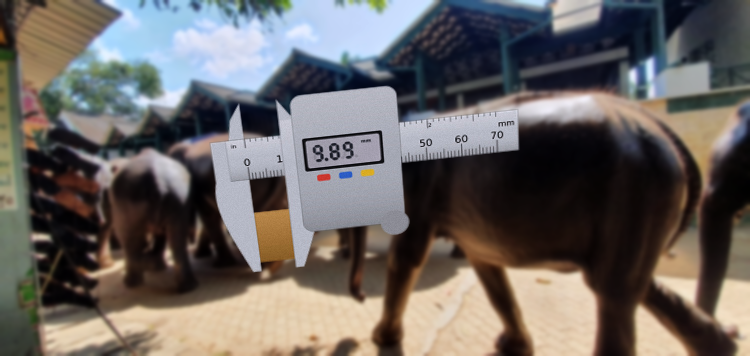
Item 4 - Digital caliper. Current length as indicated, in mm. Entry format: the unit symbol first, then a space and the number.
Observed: mm 9.89
